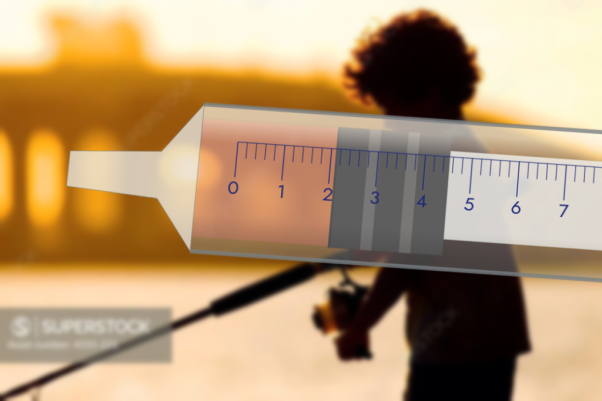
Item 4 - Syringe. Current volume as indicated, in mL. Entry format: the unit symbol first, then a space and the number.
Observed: mL 2.1
